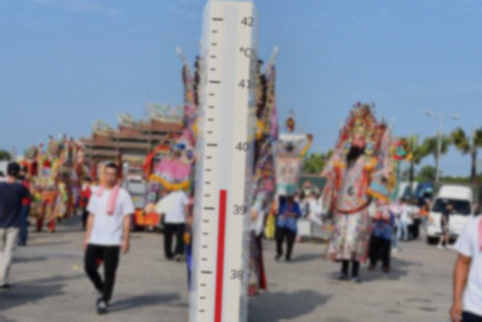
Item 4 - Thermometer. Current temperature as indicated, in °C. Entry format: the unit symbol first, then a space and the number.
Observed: °C 39.3
